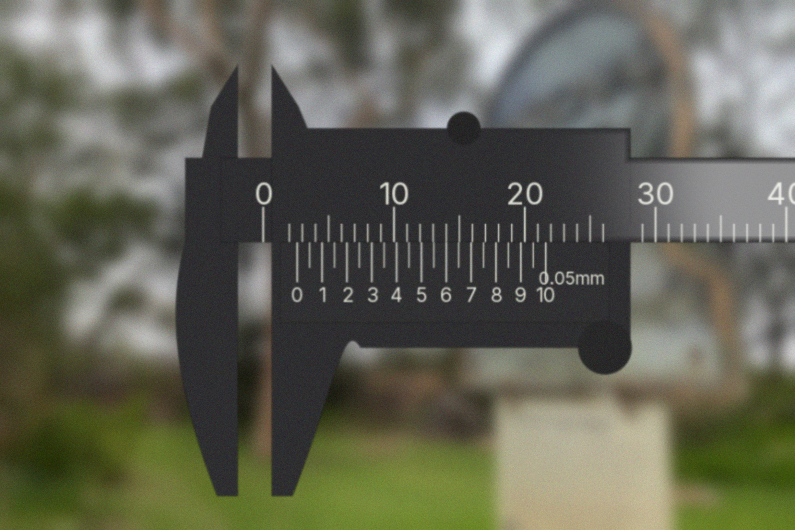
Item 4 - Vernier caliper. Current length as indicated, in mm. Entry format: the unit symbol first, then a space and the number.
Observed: mm 2.6
